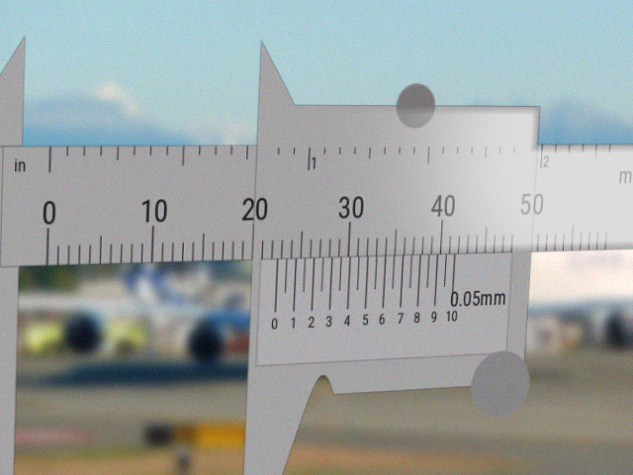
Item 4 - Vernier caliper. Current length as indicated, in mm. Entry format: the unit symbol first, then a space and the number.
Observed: mm 22.6
